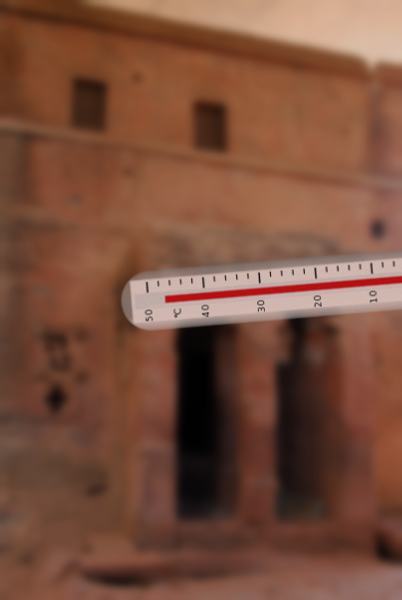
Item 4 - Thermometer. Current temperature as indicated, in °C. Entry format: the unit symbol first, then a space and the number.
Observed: °C 47
